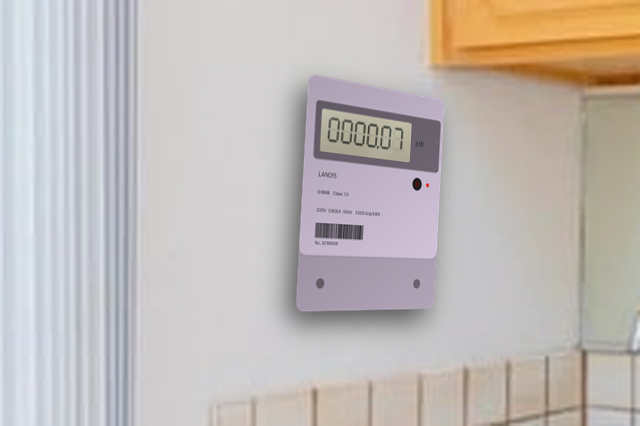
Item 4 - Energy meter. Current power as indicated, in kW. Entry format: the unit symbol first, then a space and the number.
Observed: kW 0.07
